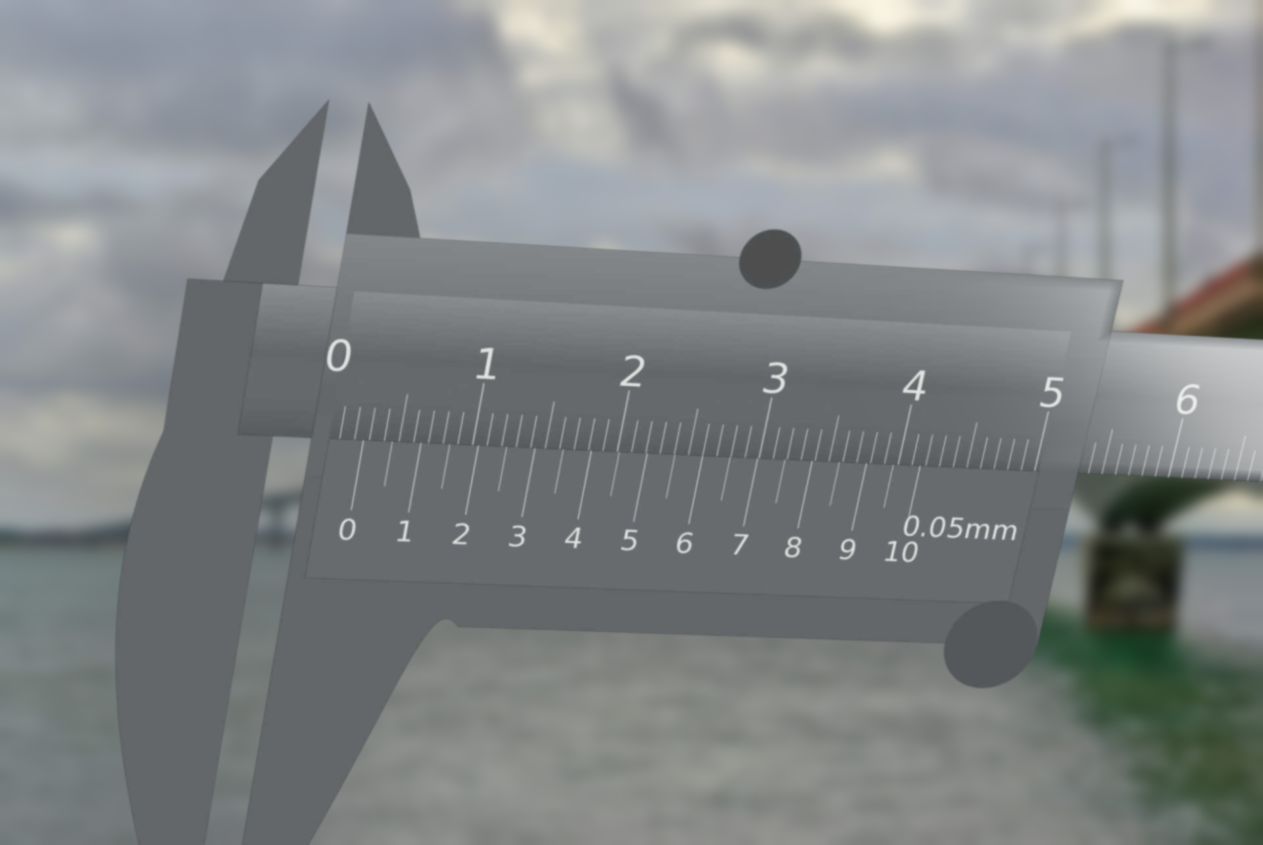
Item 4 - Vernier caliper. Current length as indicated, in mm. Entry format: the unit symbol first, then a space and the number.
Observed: mm 2.6
